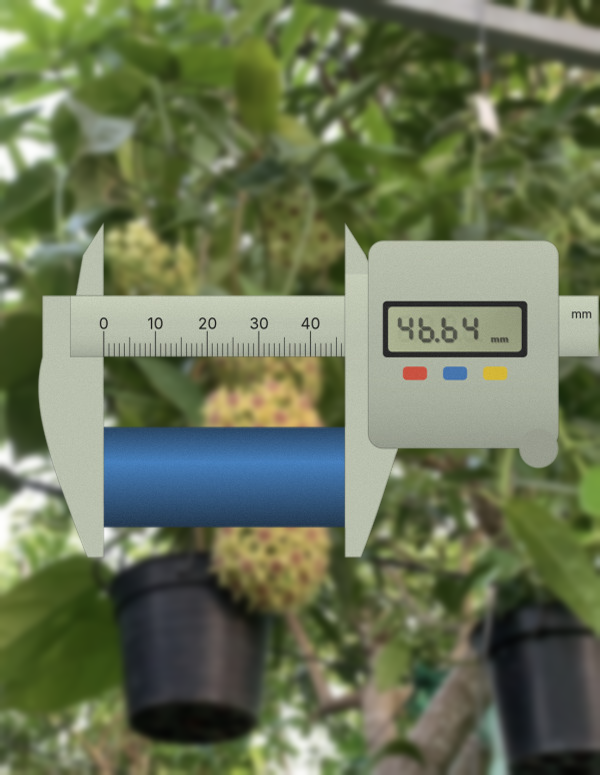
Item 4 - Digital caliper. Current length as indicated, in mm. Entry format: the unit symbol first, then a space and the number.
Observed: mm 46.64
